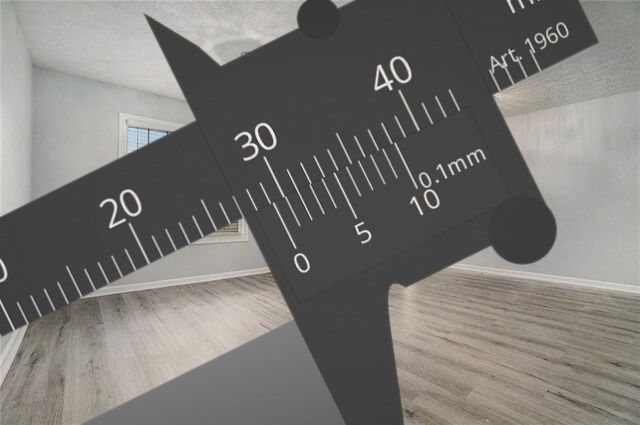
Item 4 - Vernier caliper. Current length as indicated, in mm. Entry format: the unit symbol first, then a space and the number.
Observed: mm 29.2
